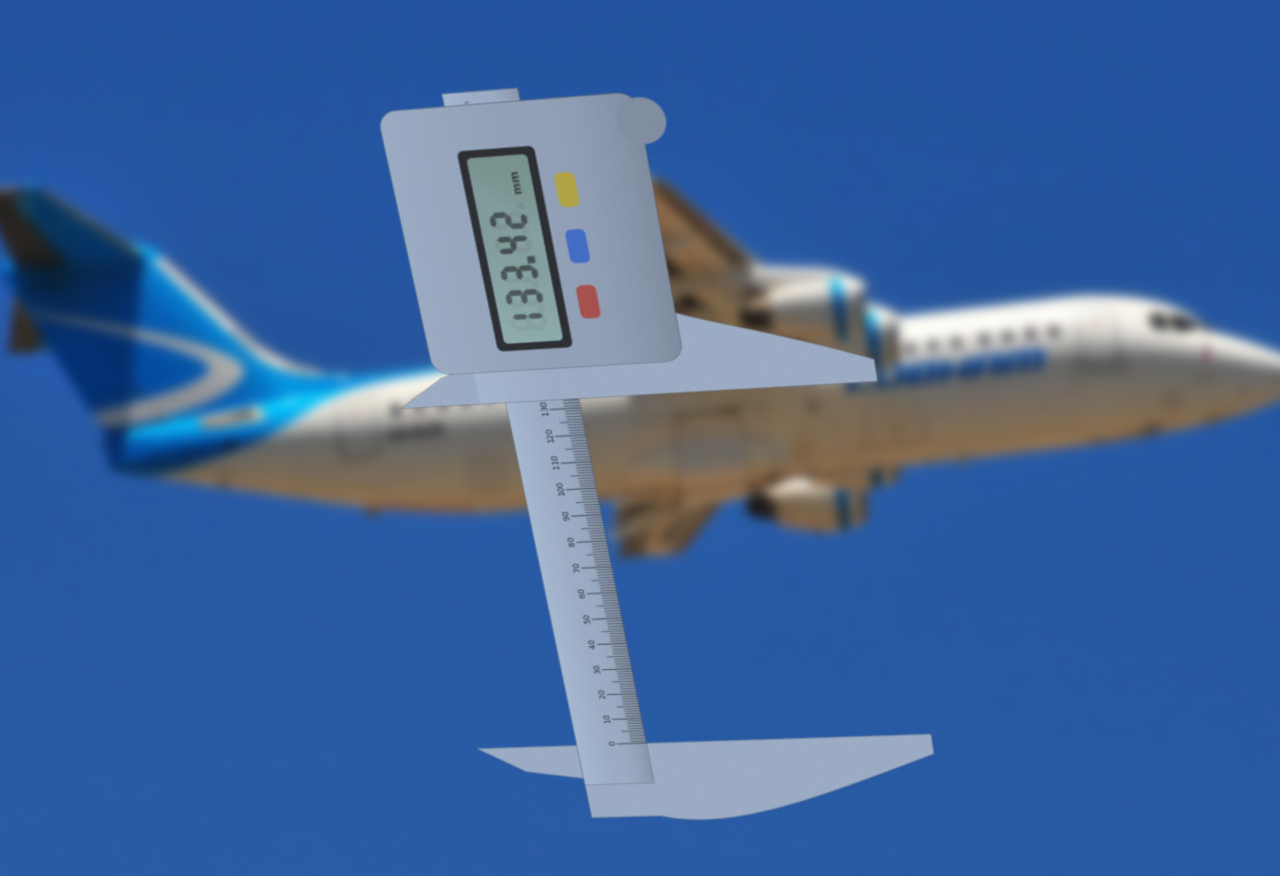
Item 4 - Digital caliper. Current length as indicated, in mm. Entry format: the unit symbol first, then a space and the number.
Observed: mm 133.42
